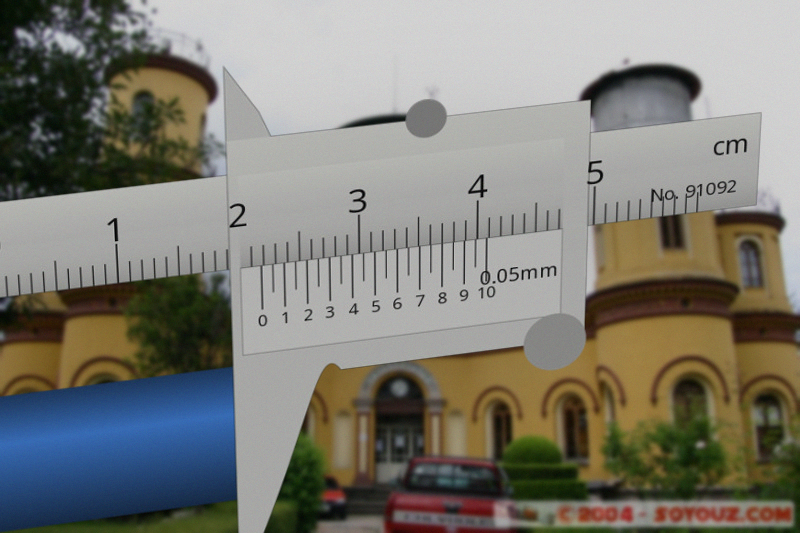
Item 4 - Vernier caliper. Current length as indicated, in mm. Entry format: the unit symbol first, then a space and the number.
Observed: mm 21.8
